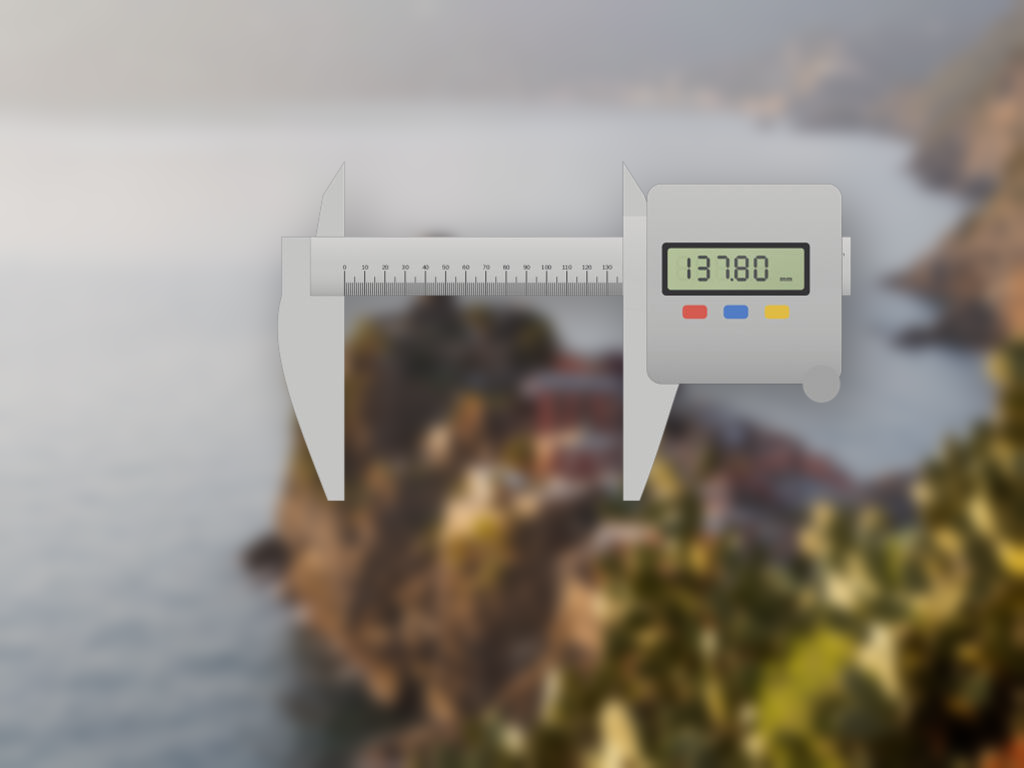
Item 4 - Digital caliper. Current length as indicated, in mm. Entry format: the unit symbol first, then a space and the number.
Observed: mm 137.80
